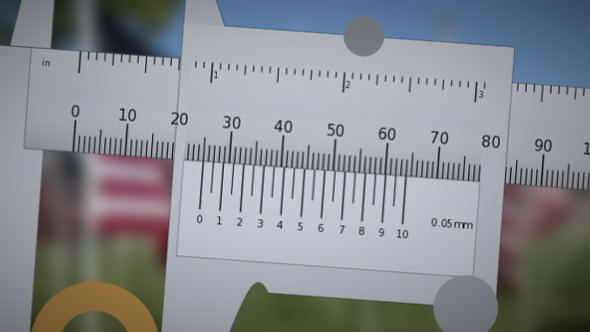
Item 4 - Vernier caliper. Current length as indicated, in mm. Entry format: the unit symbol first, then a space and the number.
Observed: mm 25.0
